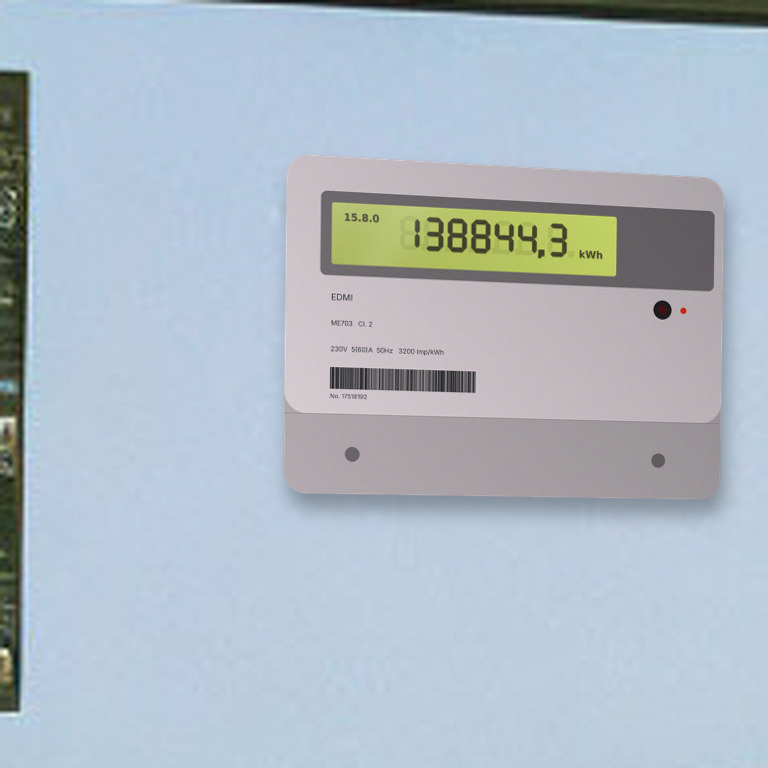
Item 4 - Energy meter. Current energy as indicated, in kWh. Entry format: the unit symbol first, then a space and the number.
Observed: kWh 138844.3
